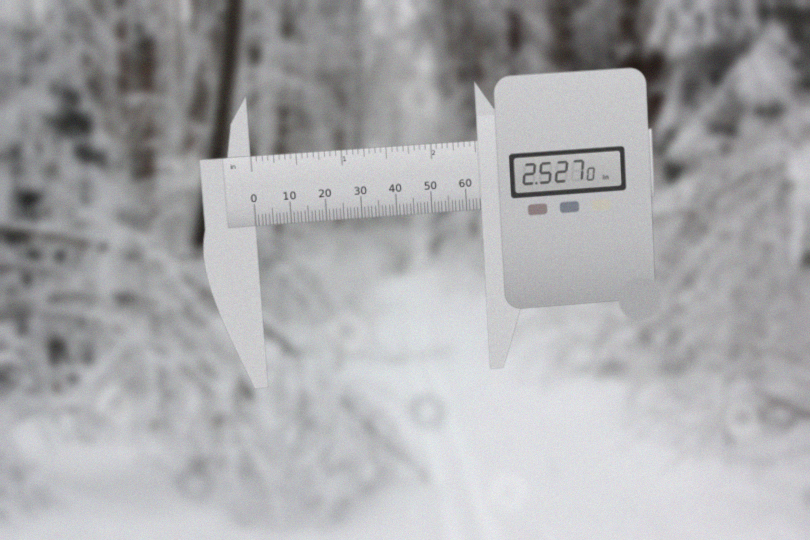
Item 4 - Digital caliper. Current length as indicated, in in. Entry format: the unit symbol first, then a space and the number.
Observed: in 2.5270
